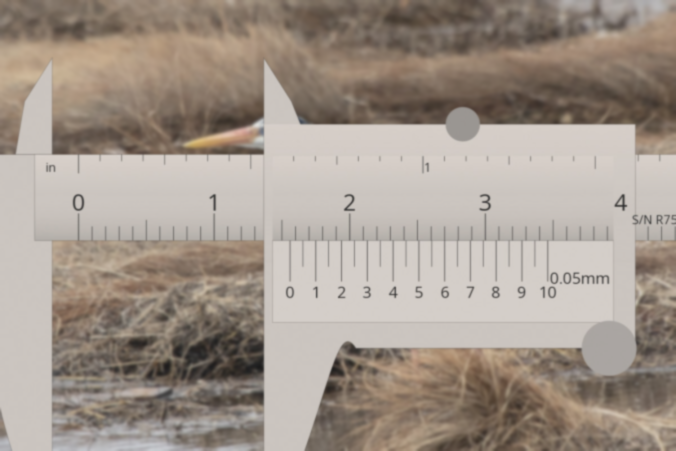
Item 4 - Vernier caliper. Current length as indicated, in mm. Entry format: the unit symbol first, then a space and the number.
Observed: mm 15.6
